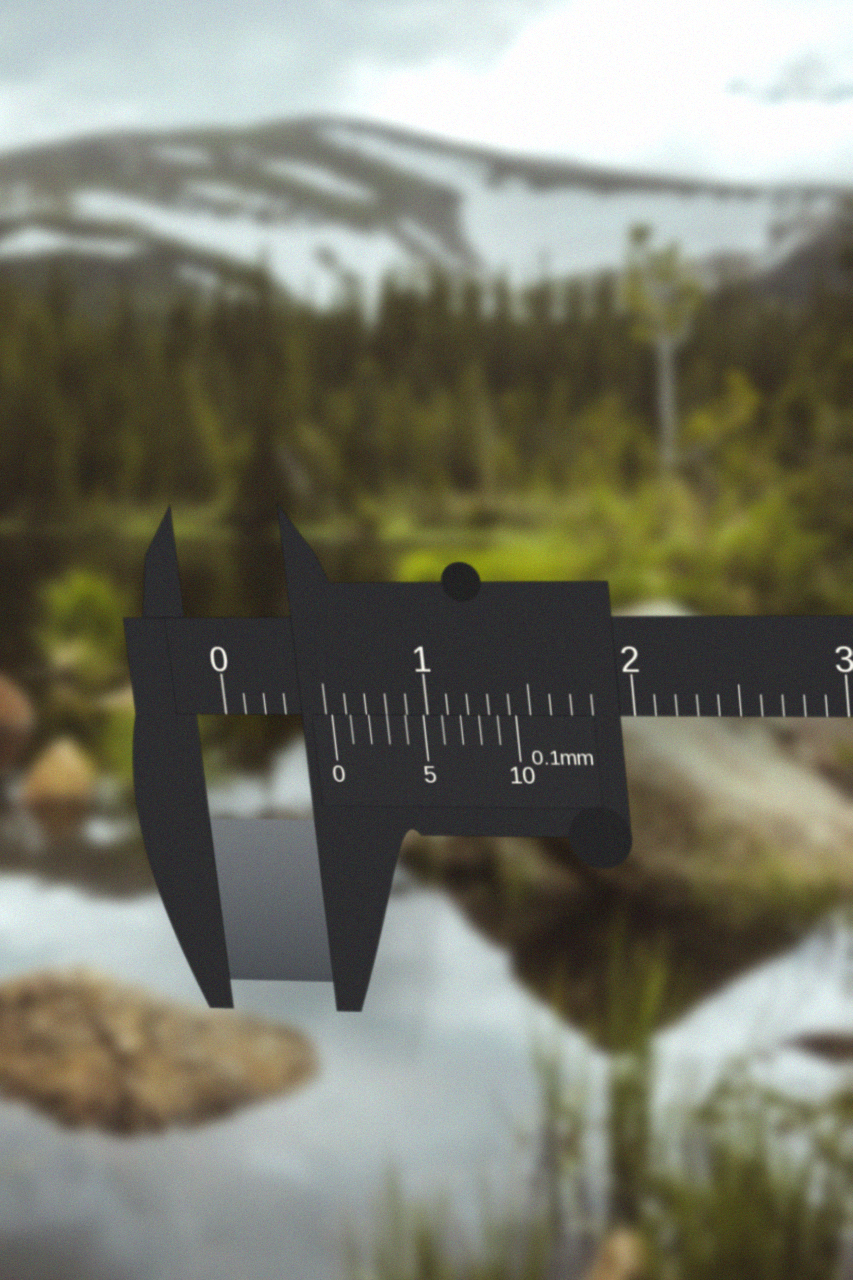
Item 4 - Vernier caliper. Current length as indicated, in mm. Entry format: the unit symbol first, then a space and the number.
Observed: mm 5.3
